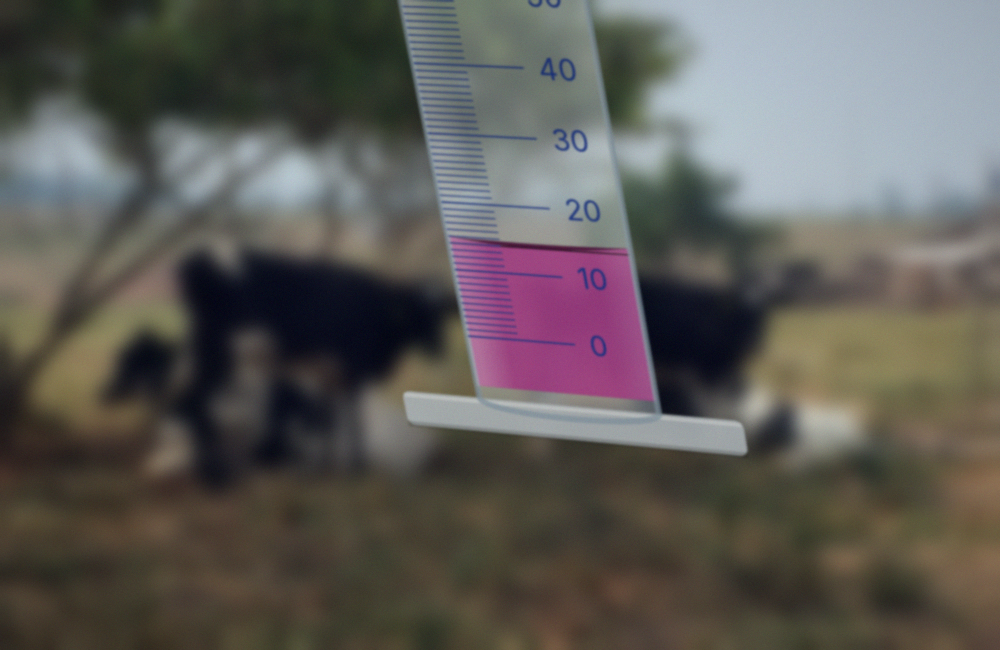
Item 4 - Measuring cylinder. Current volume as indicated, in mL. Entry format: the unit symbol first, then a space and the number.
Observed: mL 14
